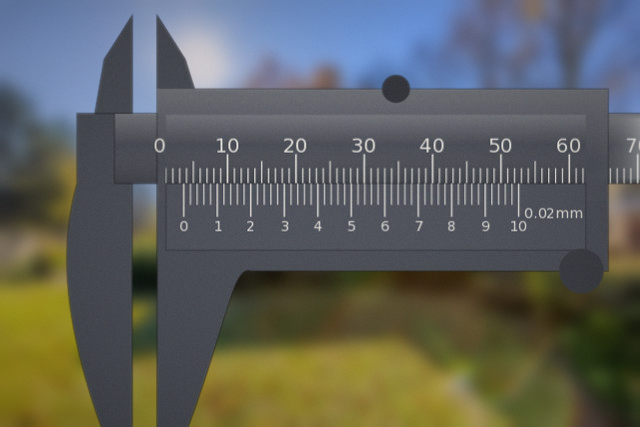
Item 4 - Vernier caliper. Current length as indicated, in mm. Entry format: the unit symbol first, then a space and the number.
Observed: mm 3.6
